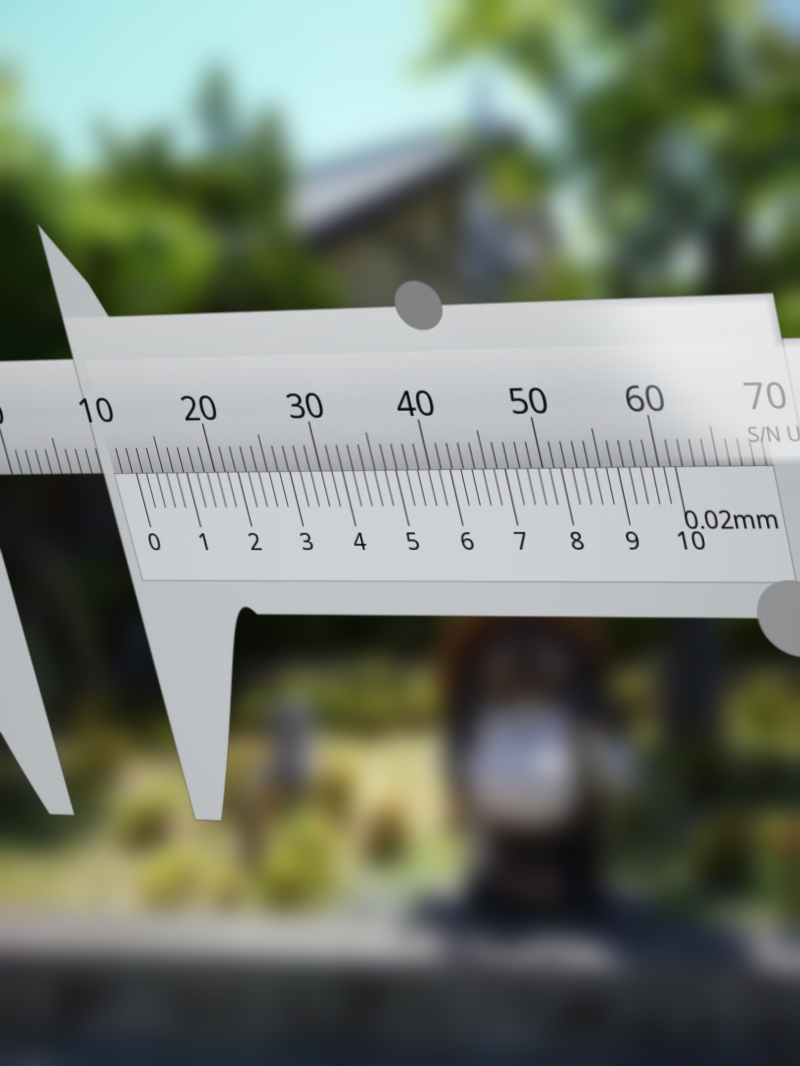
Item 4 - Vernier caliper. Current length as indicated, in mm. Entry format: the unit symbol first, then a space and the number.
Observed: mm 12.4
